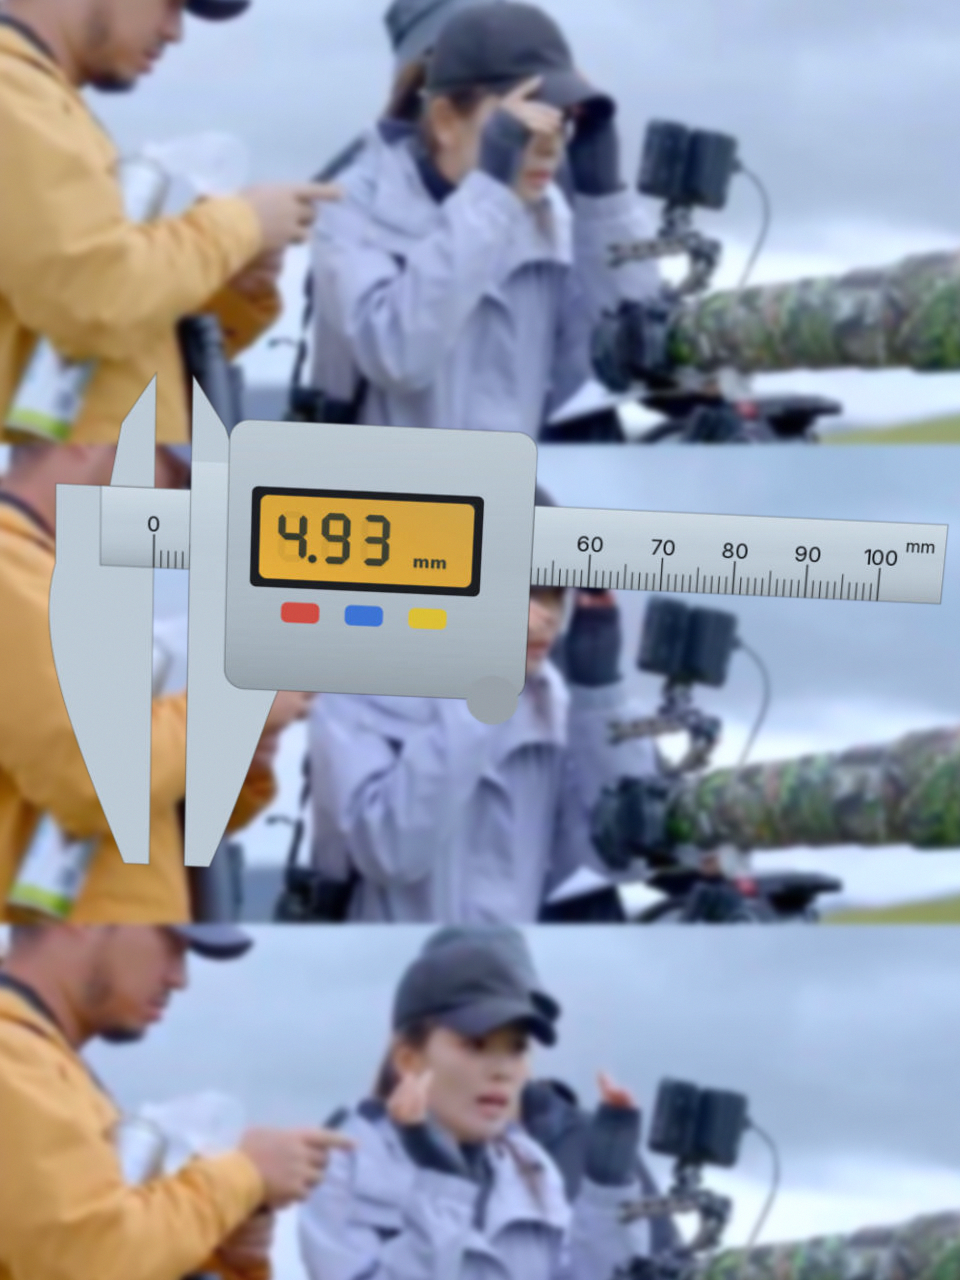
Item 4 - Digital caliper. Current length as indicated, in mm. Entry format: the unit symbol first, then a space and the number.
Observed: mm 4.93
